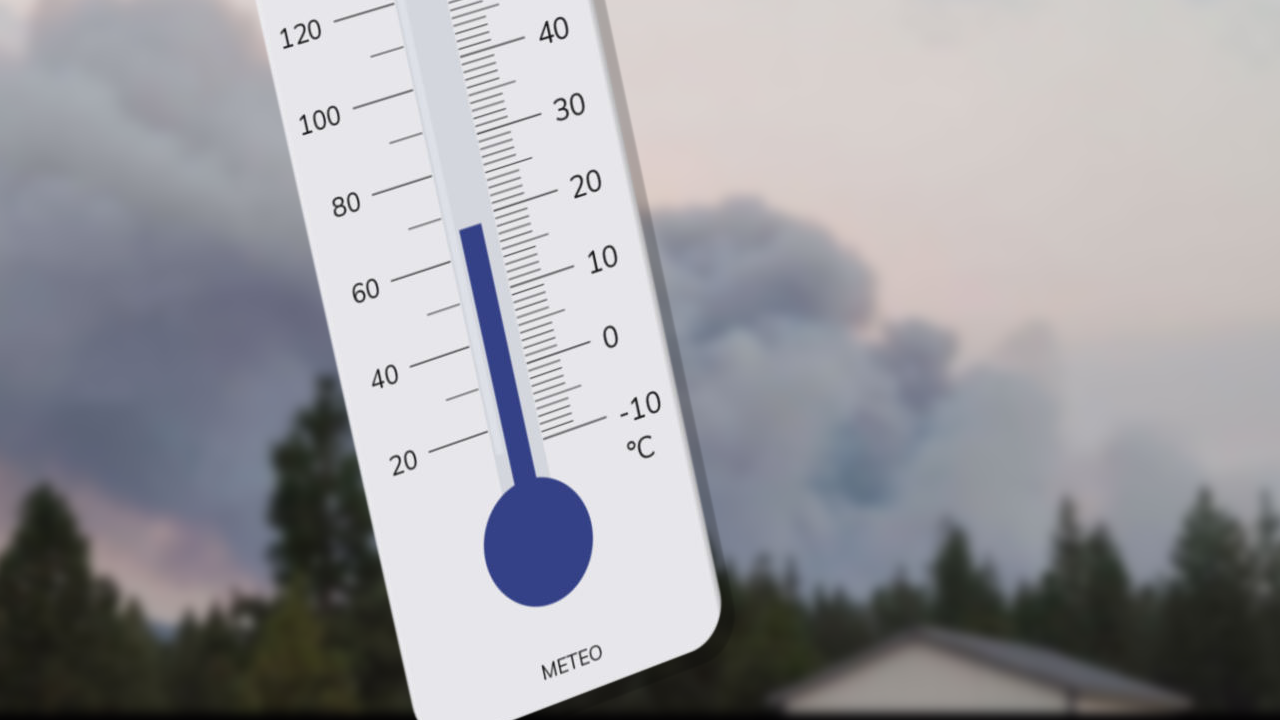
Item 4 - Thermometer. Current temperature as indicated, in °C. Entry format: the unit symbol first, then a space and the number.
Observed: °C 19
